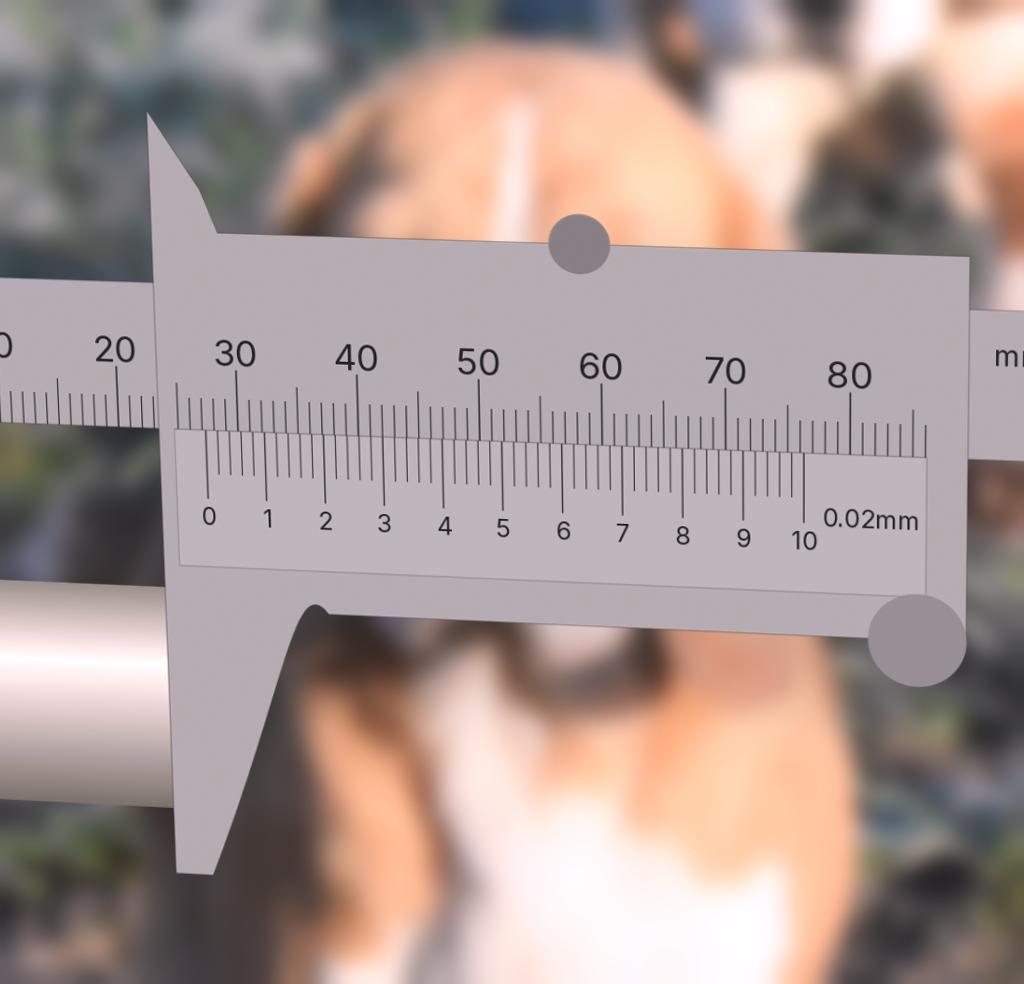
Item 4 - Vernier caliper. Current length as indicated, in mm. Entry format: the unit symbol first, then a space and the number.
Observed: mm 27.3
